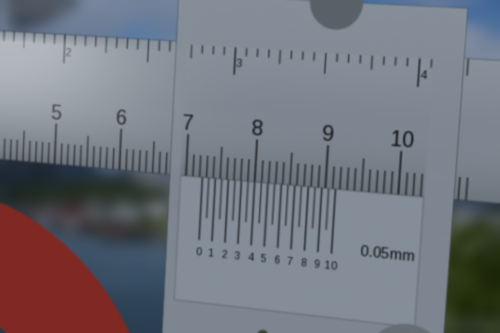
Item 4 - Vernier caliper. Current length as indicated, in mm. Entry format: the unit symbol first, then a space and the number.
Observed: mm 72.4
